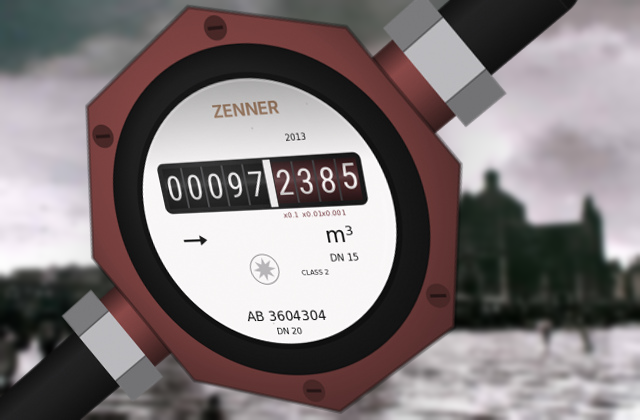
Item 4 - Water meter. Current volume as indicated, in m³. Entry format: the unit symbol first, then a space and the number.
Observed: m³ 97.2385
